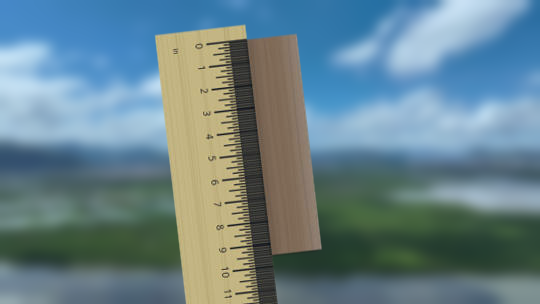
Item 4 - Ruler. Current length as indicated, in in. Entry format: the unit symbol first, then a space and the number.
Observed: in 9.5
